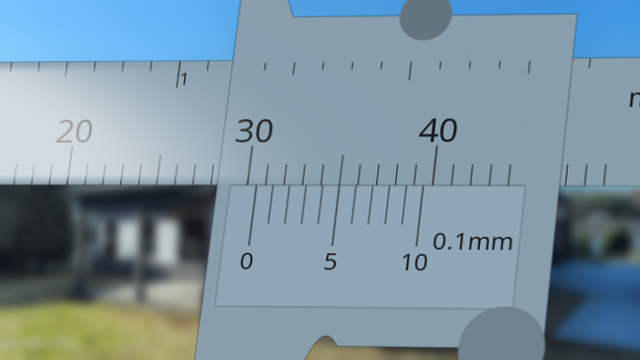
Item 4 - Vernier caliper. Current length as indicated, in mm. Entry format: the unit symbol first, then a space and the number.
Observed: mm 30.5
